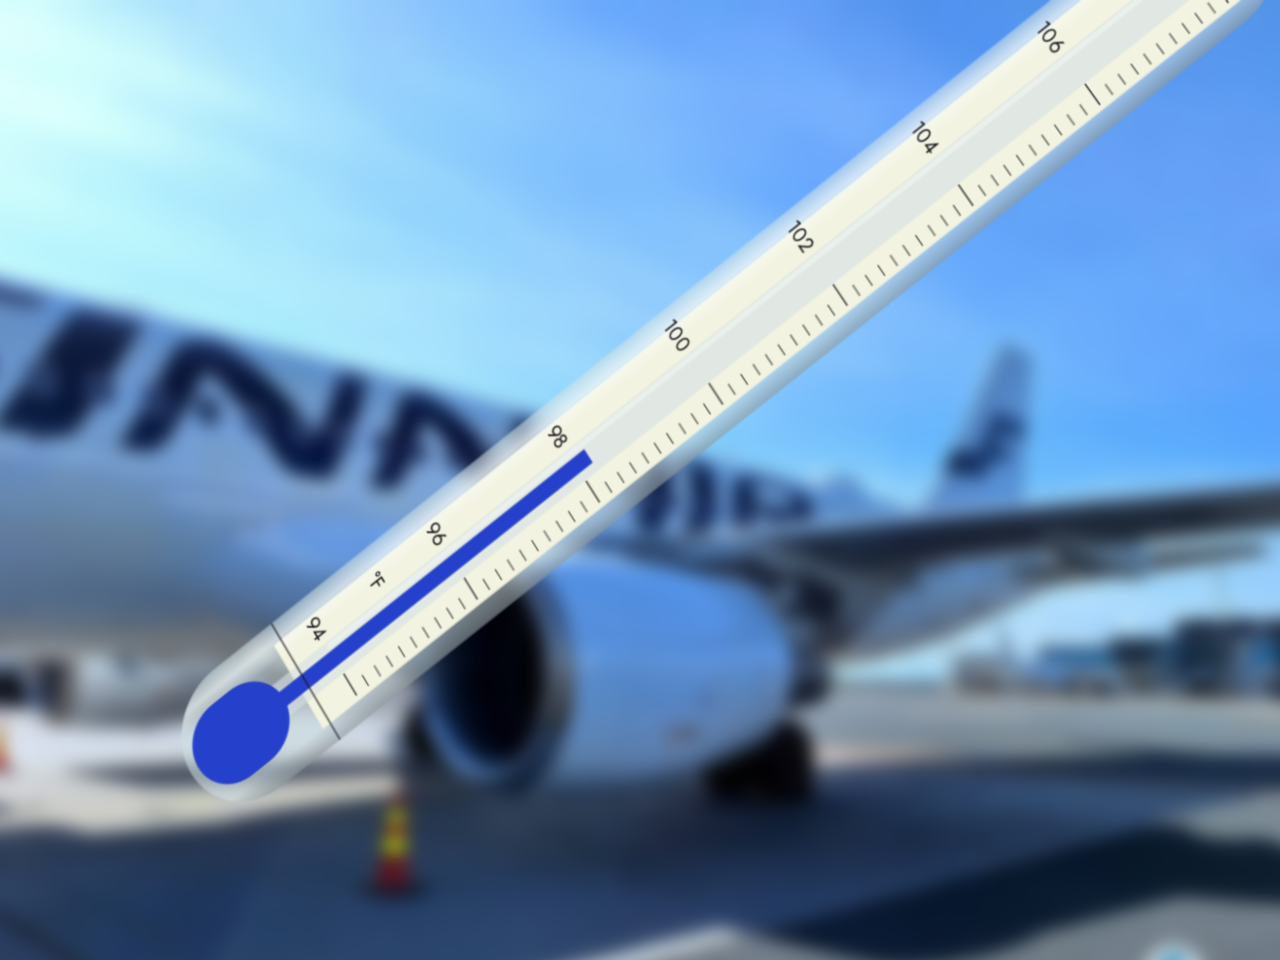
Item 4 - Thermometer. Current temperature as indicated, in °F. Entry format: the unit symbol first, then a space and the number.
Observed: °F 98.2
